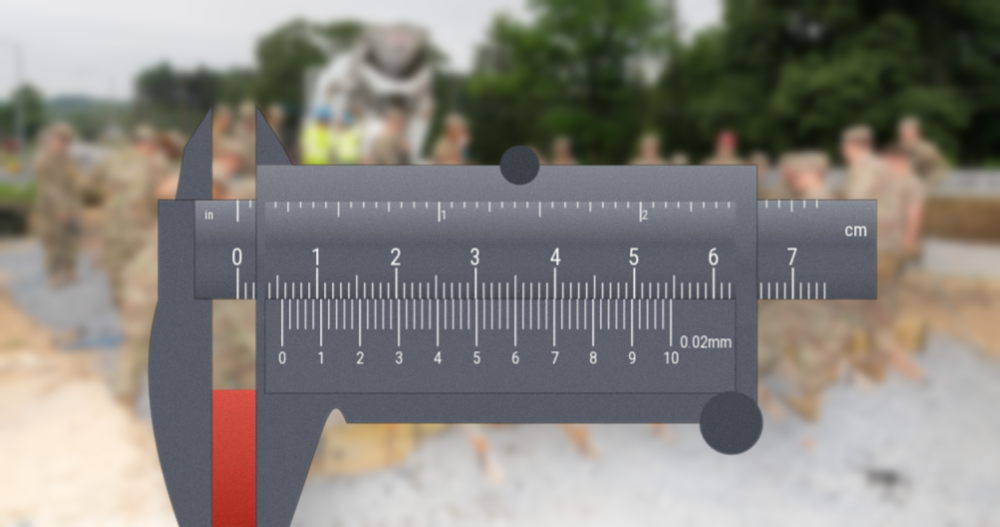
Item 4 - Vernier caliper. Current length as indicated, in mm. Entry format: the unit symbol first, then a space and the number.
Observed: mm 5.6
